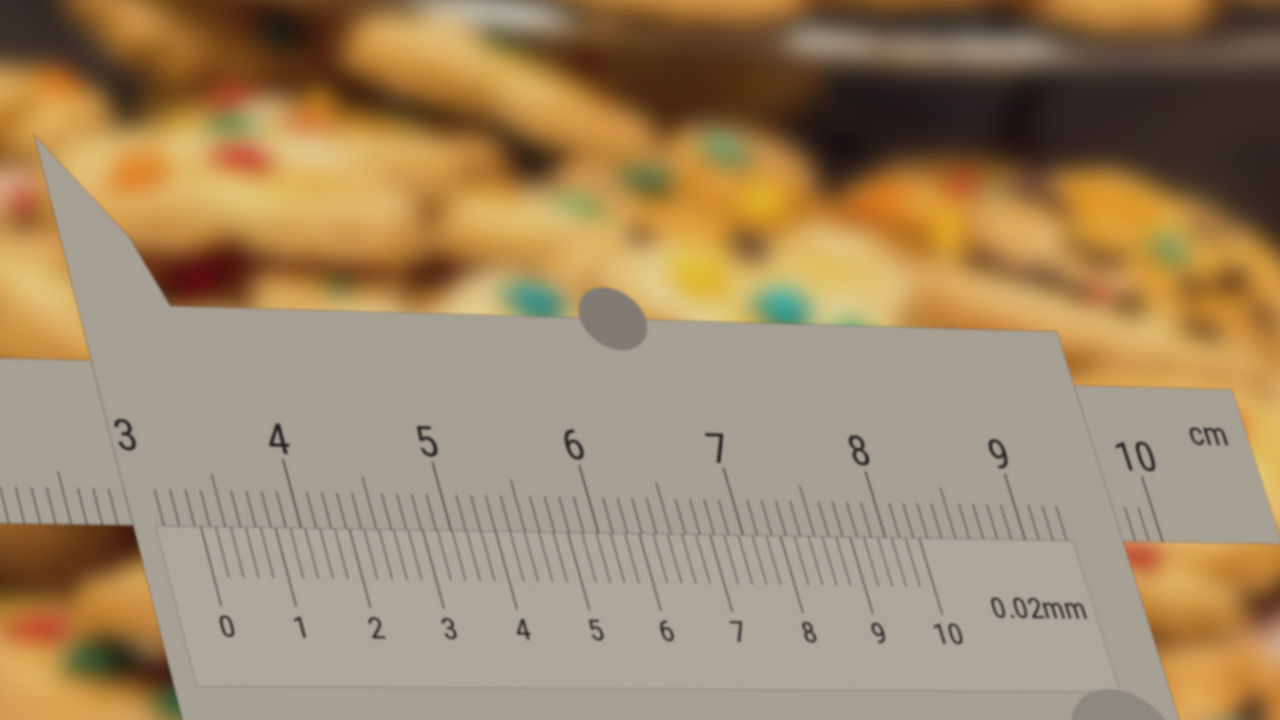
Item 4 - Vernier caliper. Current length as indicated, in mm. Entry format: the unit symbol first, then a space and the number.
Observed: mm 33.4
